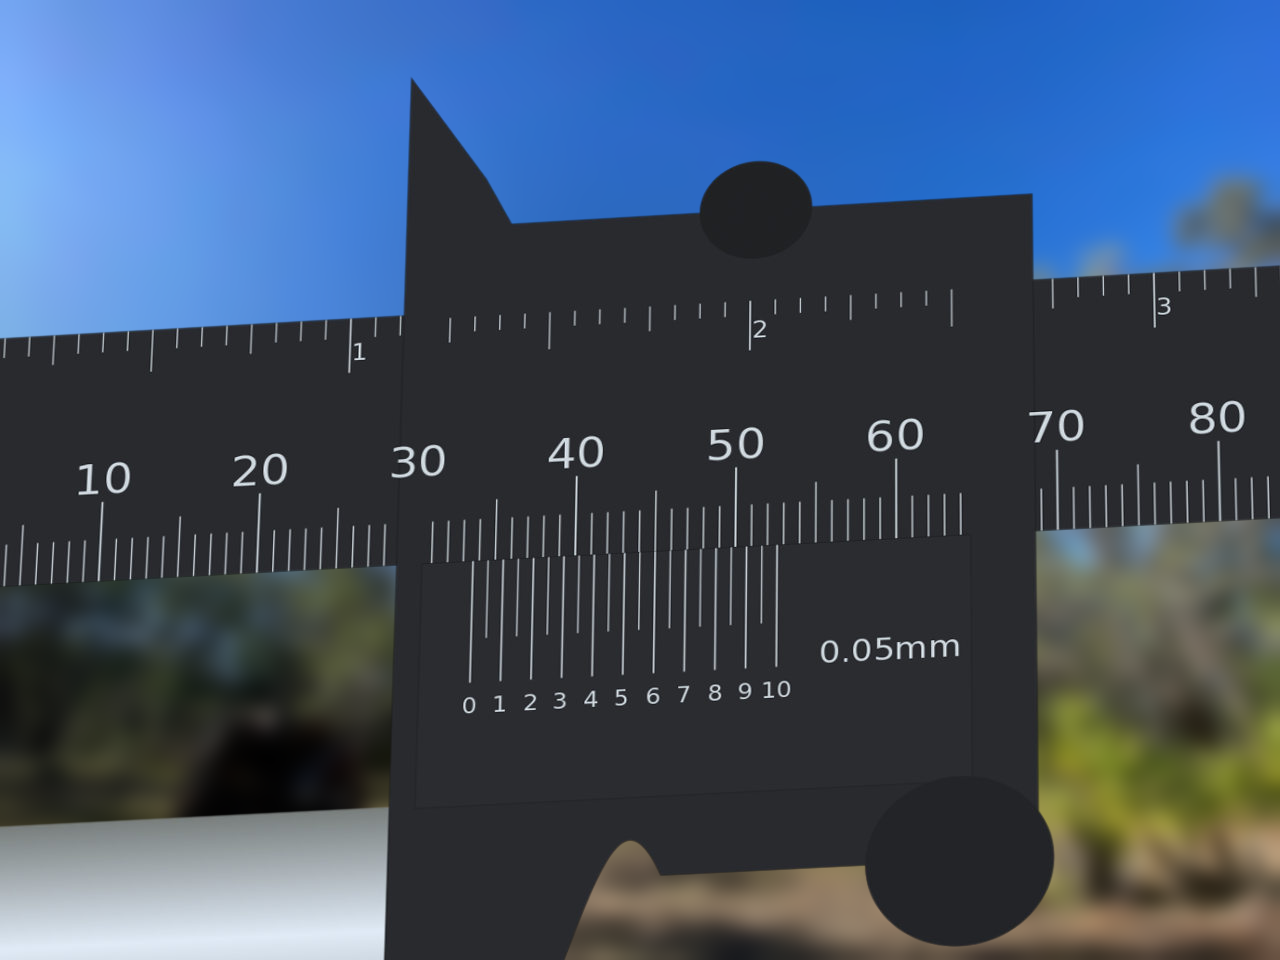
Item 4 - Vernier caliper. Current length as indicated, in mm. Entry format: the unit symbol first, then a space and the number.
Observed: mm 33.6
